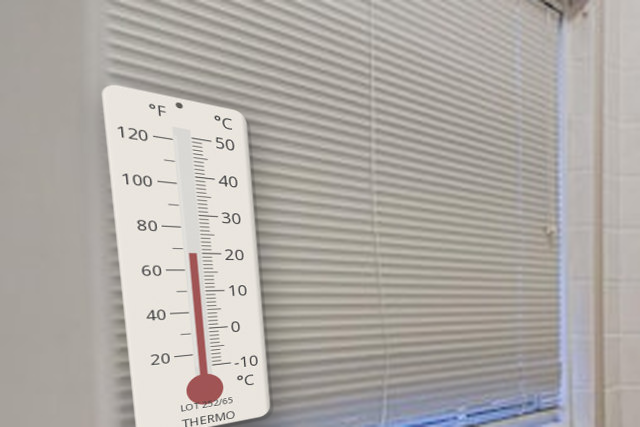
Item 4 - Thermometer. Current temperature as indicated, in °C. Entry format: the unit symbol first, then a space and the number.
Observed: °C 20
